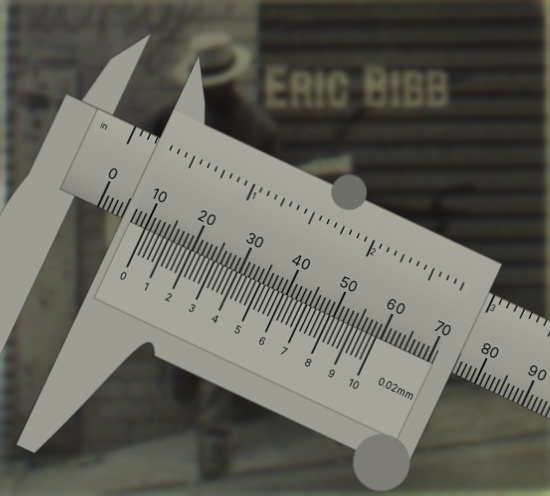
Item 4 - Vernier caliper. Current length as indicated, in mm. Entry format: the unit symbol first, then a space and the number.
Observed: mm 10.0
